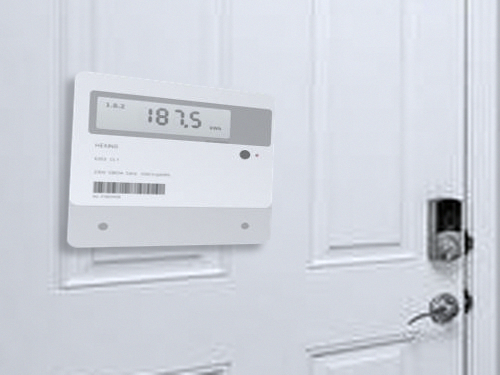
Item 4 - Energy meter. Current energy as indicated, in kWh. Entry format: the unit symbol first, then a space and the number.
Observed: kWh 187.5
